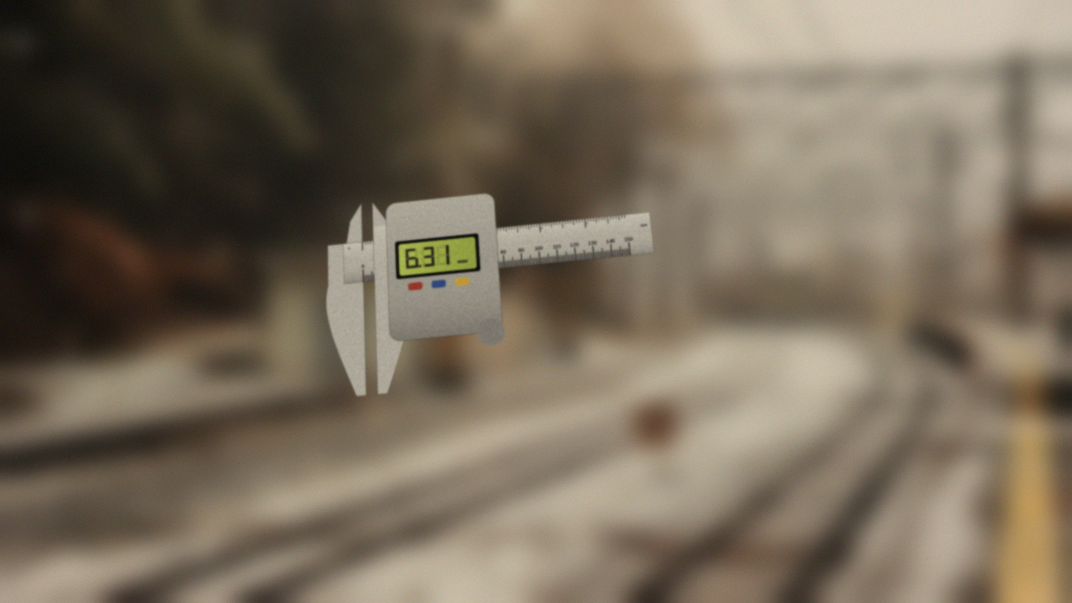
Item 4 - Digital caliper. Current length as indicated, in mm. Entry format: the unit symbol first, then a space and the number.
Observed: mm 6.31
